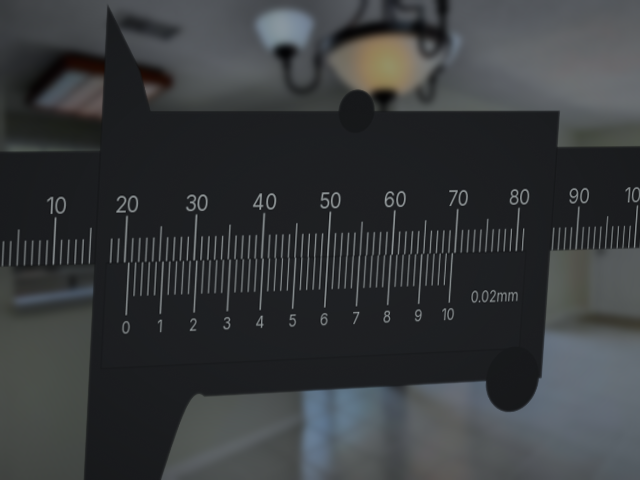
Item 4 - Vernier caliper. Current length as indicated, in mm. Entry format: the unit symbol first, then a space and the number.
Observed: mm 20.6
